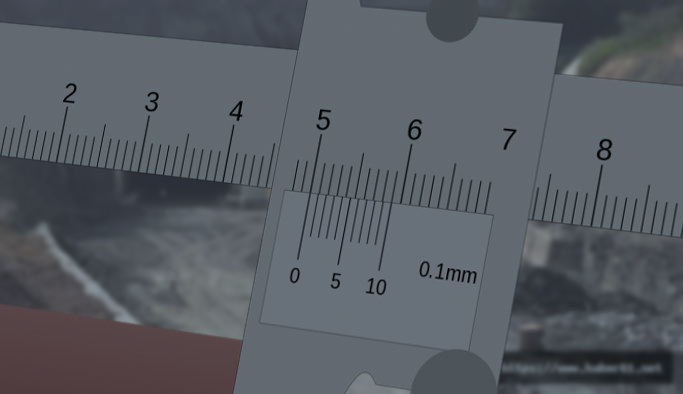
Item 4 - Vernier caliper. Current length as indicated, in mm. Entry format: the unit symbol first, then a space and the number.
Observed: mm 50.0
